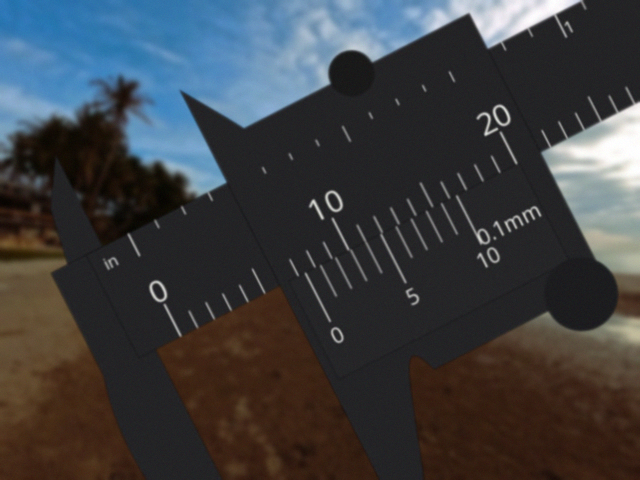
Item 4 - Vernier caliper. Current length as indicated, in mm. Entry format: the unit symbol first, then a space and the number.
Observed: mm 7.4
